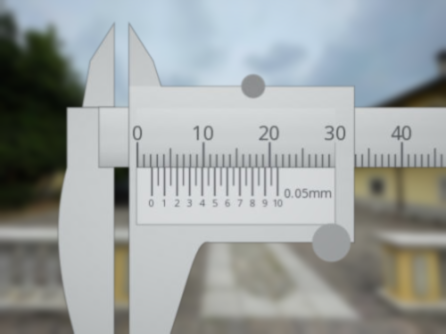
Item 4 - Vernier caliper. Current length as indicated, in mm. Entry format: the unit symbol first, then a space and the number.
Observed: mm 2.2
